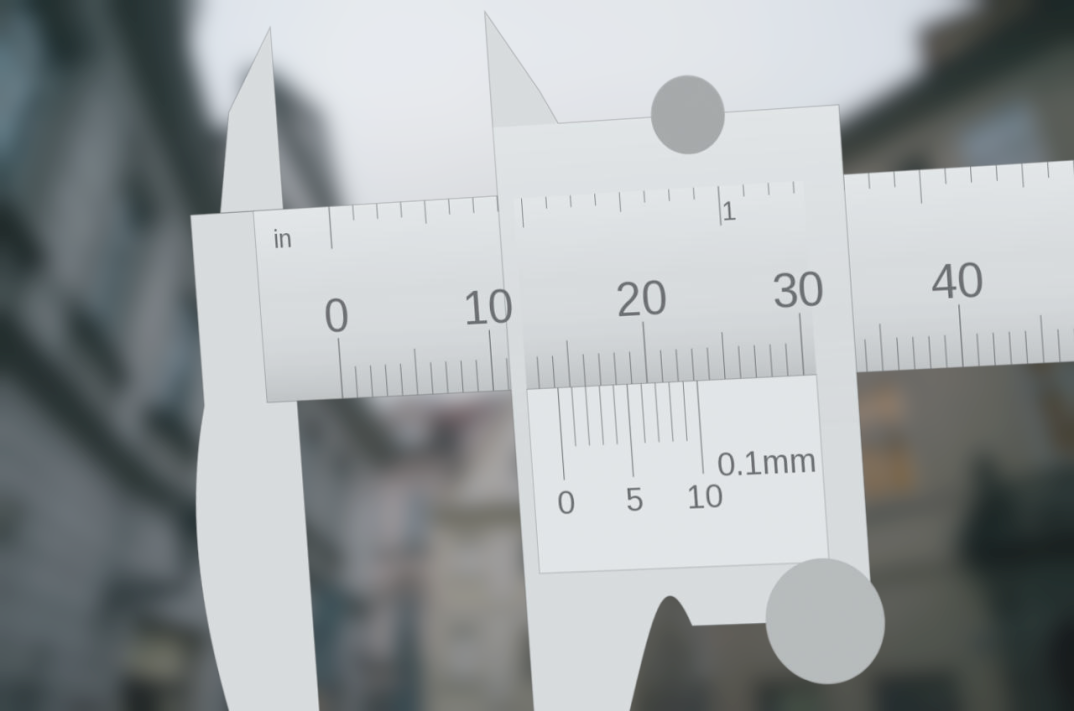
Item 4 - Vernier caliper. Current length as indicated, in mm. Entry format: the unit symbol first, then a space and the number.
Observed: mm 14.2
